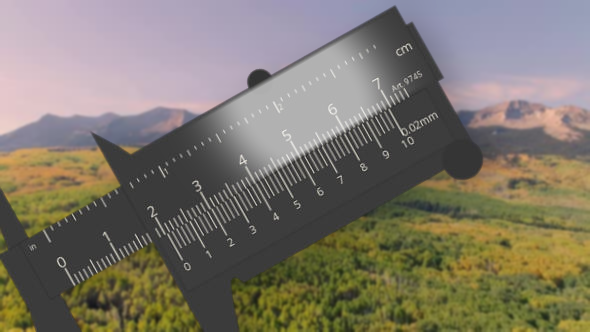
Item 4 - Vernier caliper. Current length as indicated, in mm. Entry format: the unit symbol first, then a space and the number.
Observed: mm 20.5
